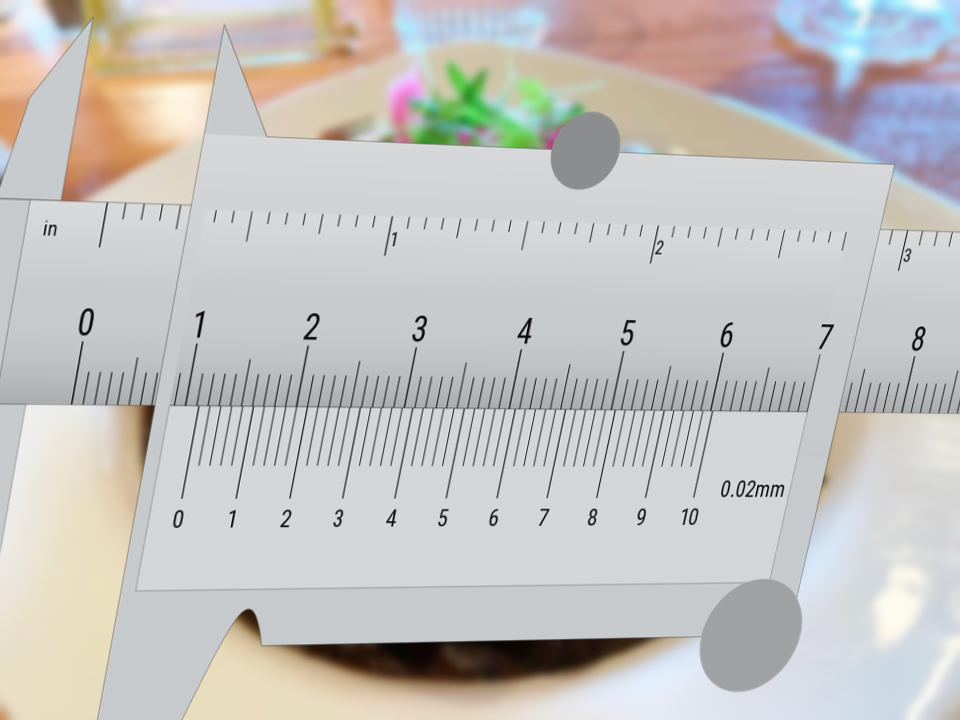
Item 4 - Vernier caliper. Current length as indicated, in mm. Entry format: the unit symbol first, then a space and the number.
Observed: mm 11.2
